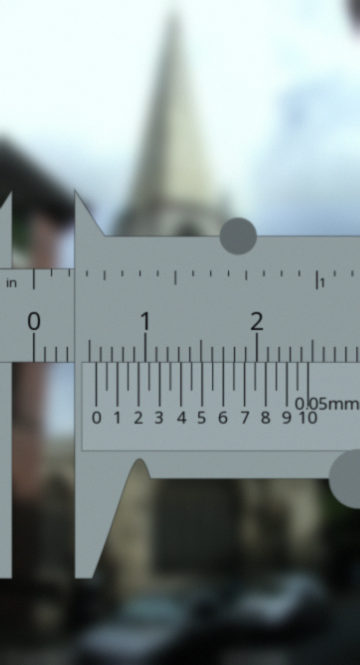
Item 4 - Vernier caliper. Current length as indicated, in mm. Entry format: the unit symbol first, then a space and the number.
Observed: mm 5.6
